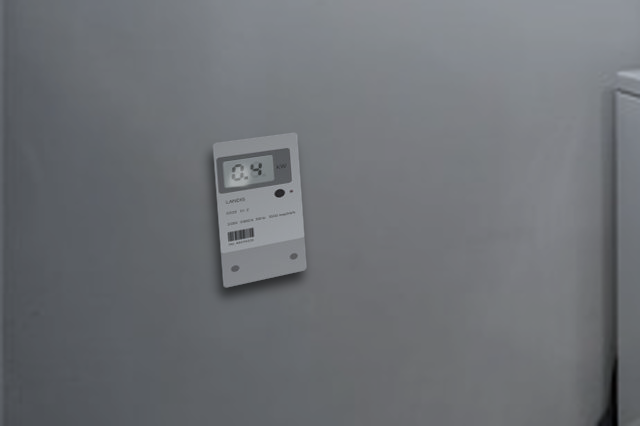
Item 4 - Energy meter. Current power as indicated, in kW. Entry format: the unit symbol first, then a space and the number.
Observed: kW 0.4
